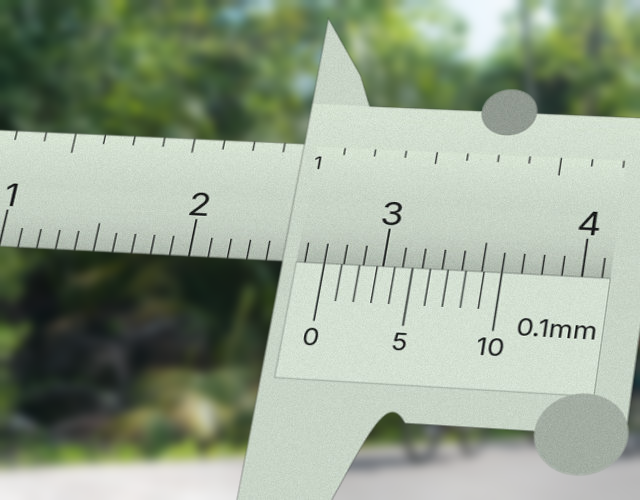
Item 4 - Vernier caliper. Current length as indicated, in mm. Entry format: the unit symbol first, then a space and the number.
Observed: mm 27.0
